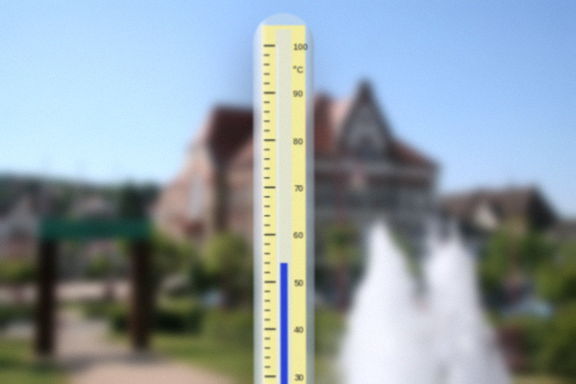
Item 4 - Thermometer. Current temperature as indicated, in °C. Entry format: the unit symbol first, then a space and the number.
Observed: °C 54
